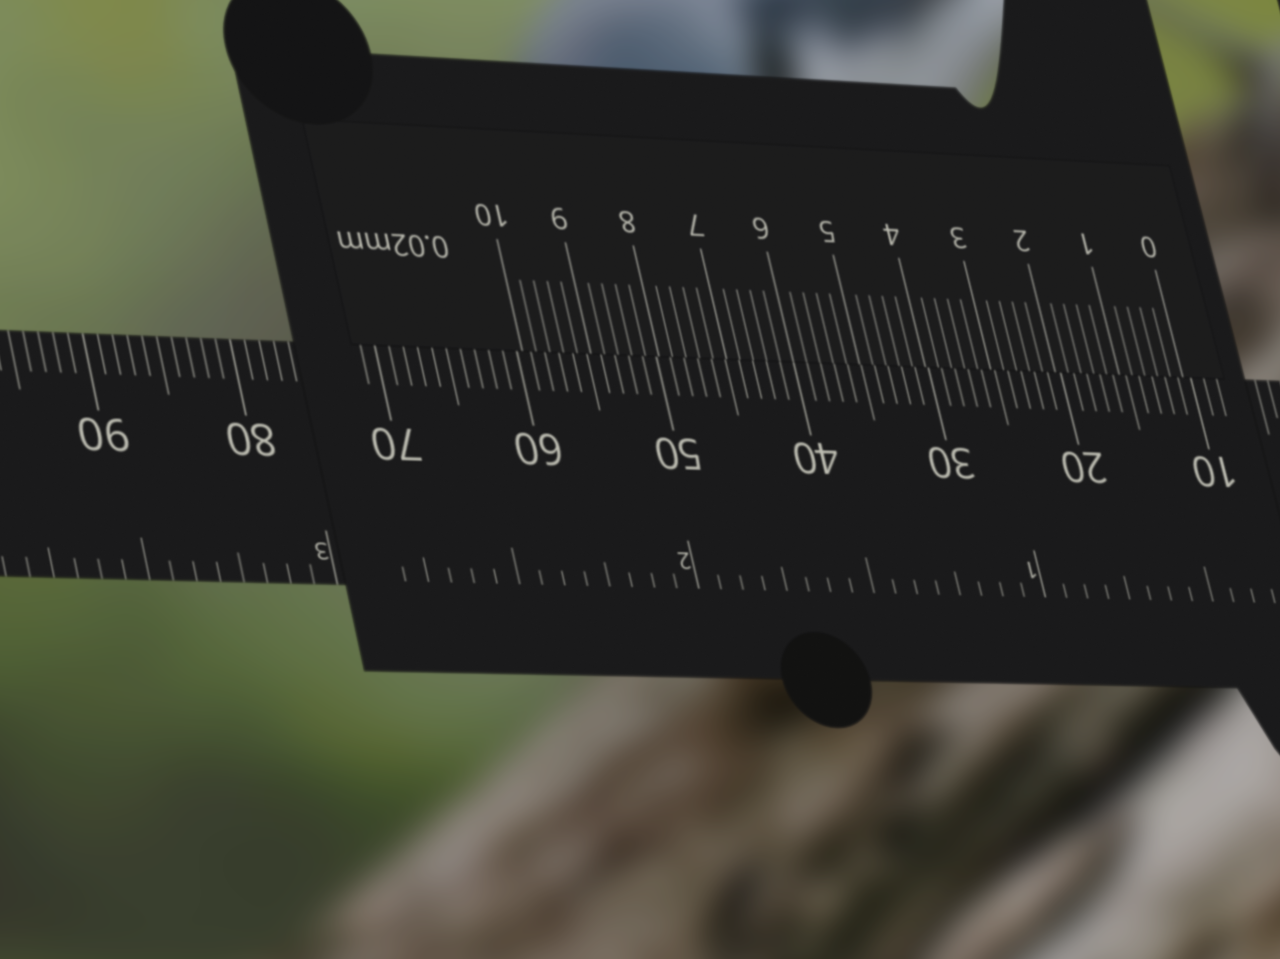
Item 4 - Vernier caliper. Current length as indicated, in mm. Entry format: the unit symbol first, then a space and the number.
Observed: mm 10.6
